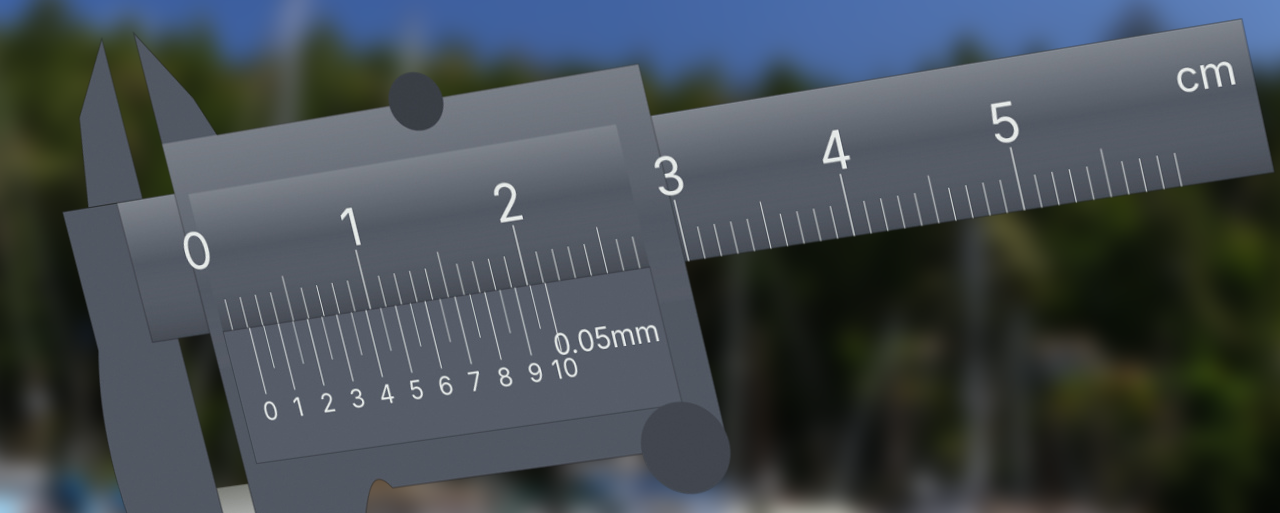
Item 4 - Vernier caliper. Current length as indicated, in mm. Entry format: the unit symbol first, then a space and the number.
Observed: mm 2.1
